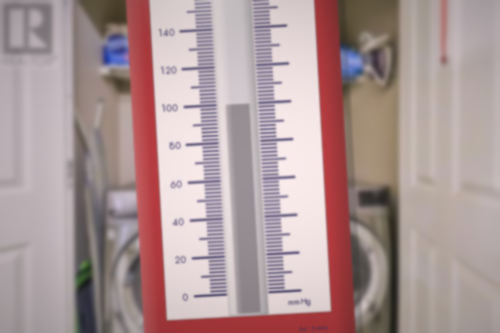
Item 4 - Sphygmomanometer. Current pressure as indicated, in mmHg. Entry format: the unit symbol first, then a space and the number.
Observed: mmHg 100
